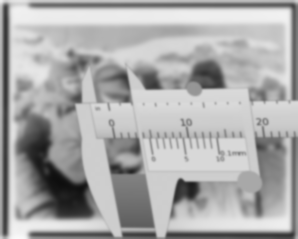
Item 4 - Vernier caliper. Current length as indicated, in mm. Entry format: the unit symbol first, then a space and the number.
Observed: mm 4.8
